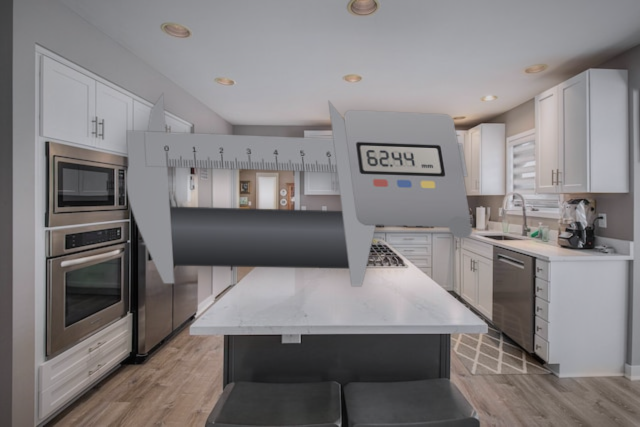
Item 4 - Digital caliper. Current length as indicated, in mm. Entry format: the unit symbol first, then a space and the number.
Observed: mm 62.44
